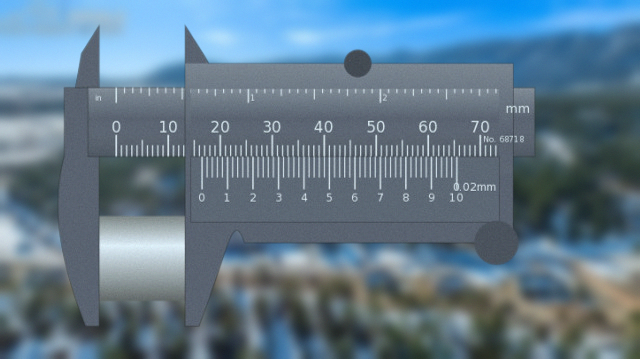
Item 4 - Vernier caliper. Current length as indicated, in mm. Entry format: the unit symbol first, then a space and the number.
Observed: mm 16.5
